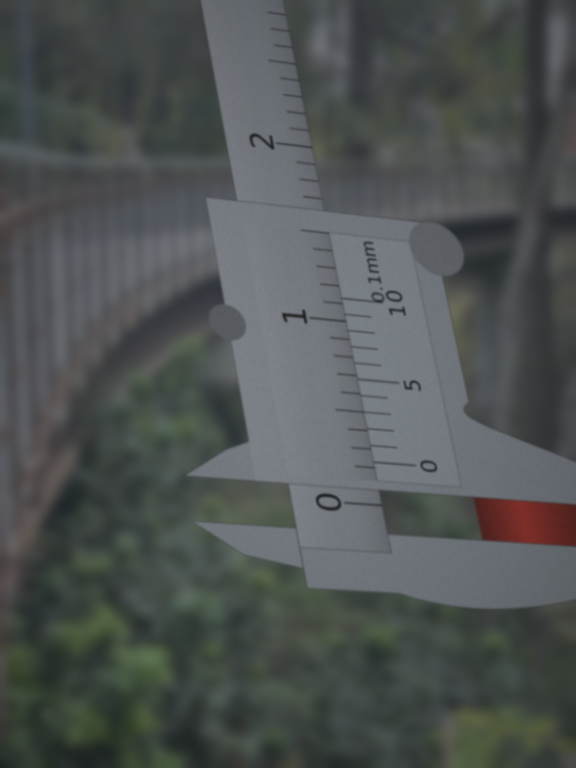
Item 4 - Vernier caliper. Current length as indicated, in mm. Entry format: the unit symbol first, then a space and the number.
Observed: mm 2.3
